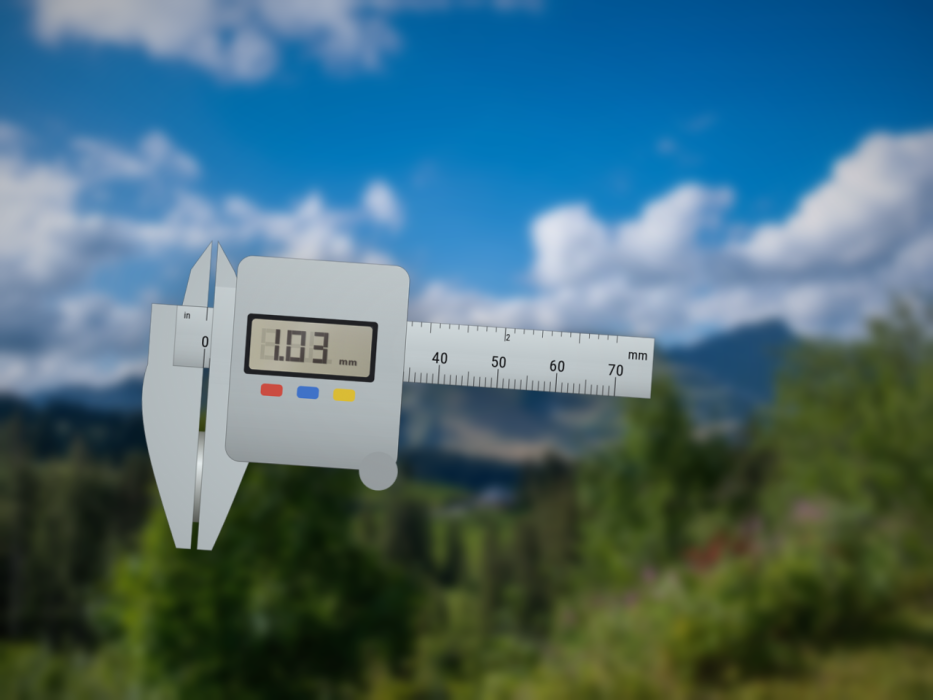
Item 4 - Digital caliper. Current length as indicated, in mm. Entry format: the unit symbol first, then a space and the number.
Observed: mm 1.03
